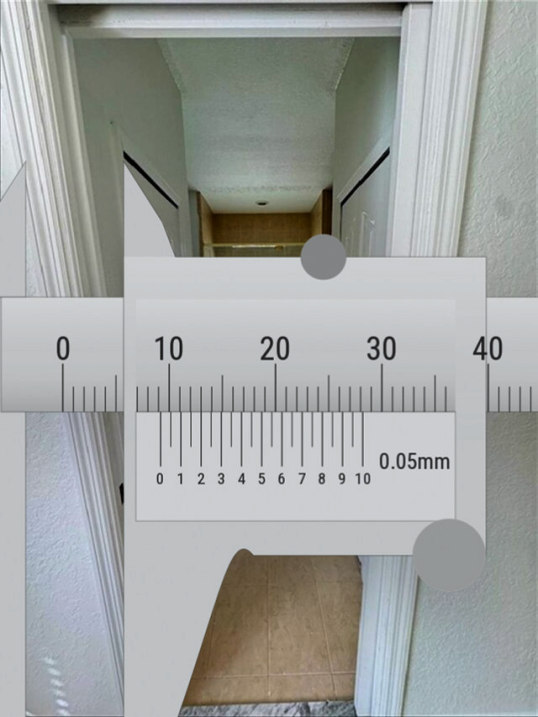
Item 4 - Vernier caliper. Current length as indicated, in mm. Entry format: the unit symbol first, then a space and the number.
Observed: mm 9.2
